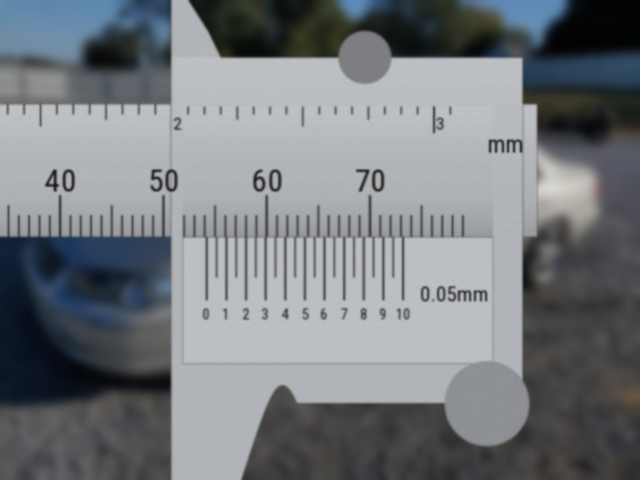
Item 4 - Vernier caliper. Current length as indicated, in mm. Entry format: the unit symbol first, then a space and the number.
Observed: mm 54.2
